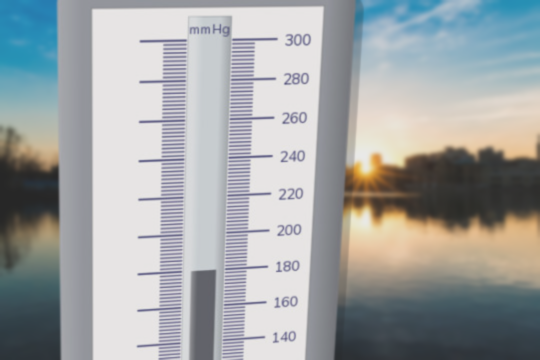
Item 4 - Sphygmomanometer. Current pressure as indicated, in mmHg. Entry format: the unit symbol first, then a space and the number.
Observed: mmHg 180
